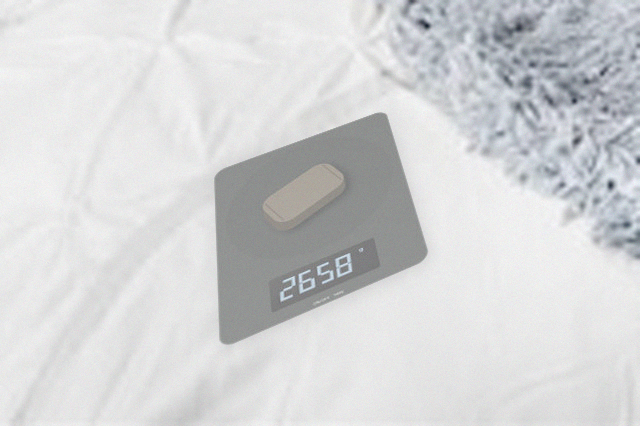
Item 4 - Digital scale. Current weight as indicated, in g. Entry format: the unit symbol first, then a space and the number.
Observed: g 2658
